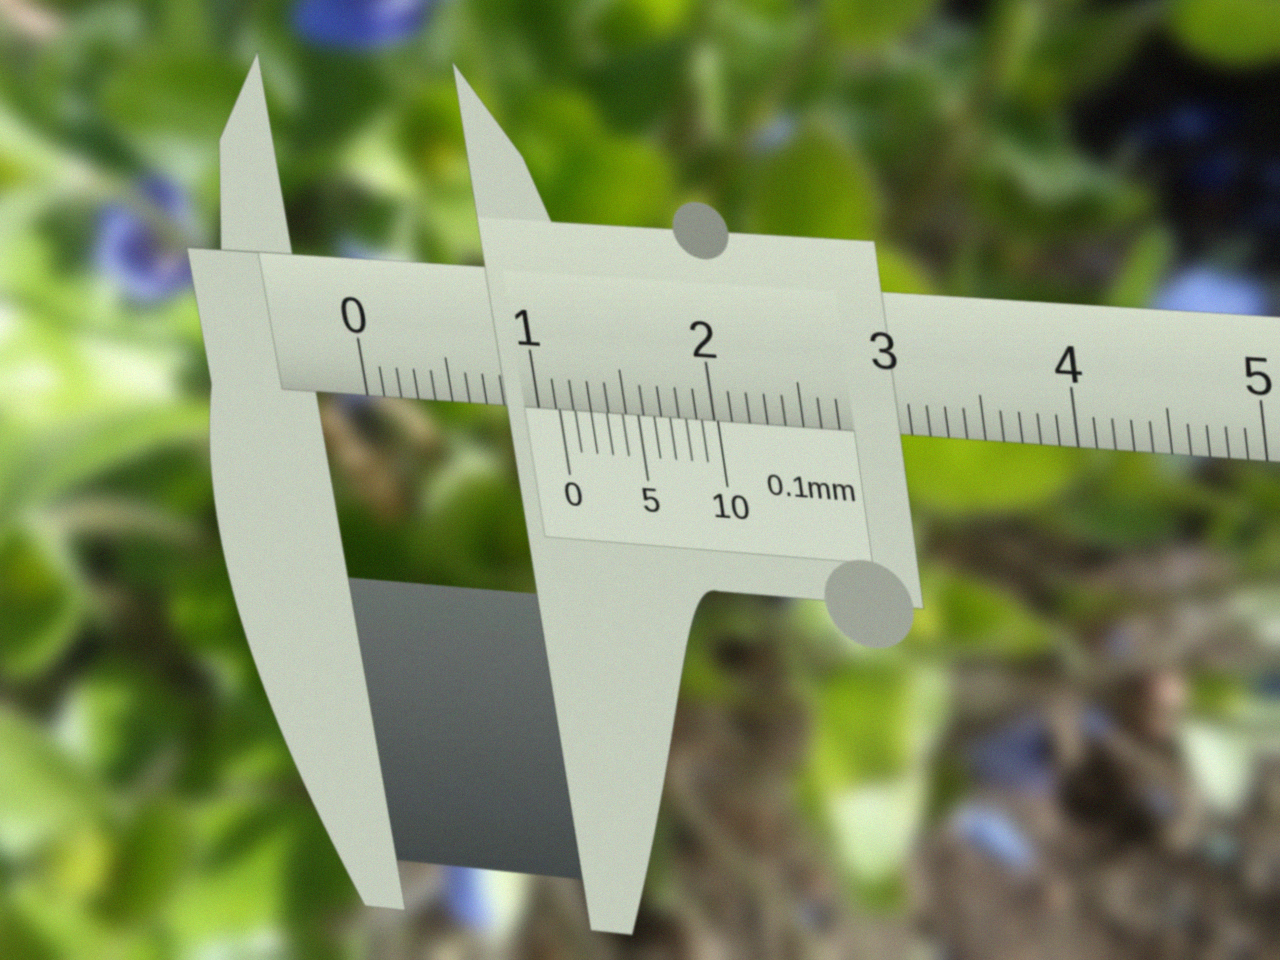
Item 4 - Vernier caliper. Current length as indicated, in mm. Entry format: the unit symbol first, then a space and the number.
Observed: mm 11.2
